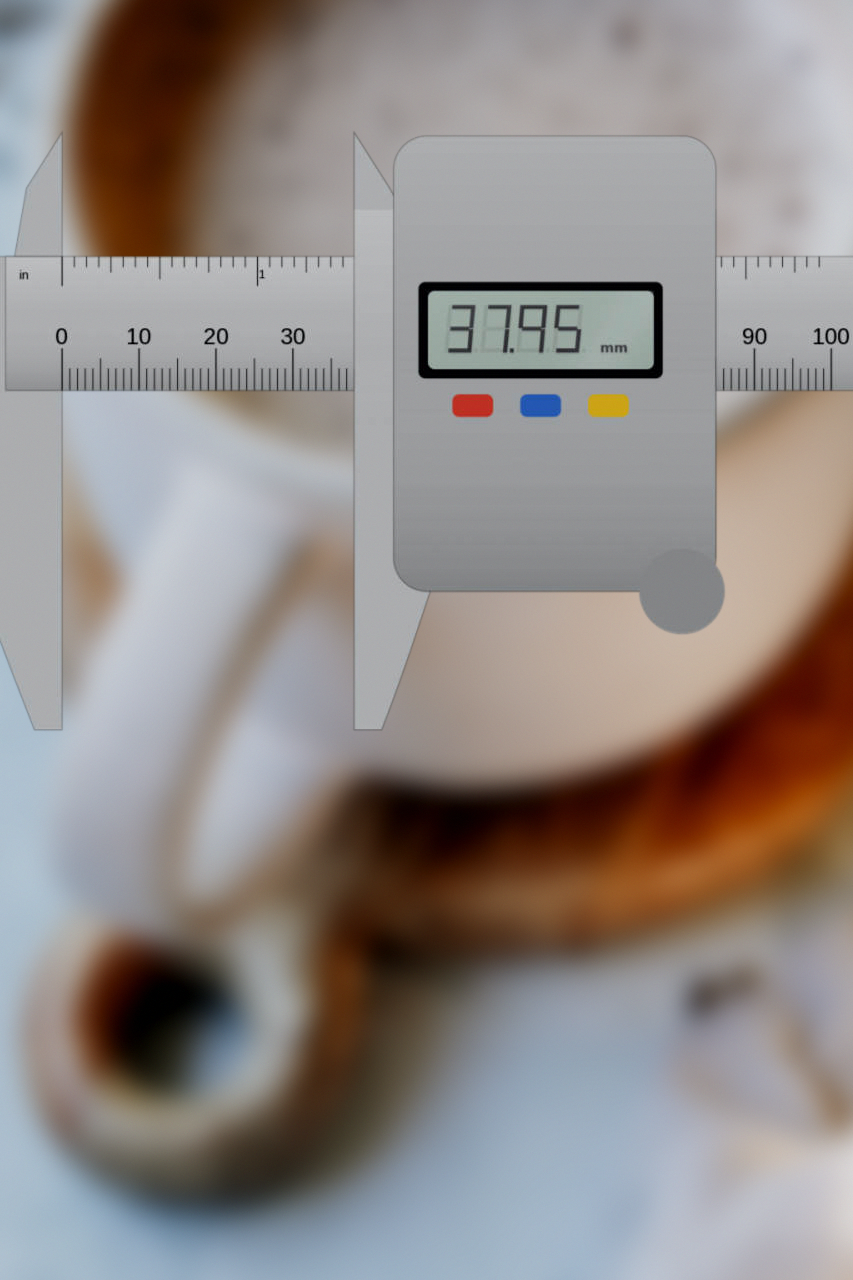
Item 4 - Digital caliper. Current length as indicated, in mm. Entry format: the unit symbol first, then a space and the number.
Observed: mm 37.95
